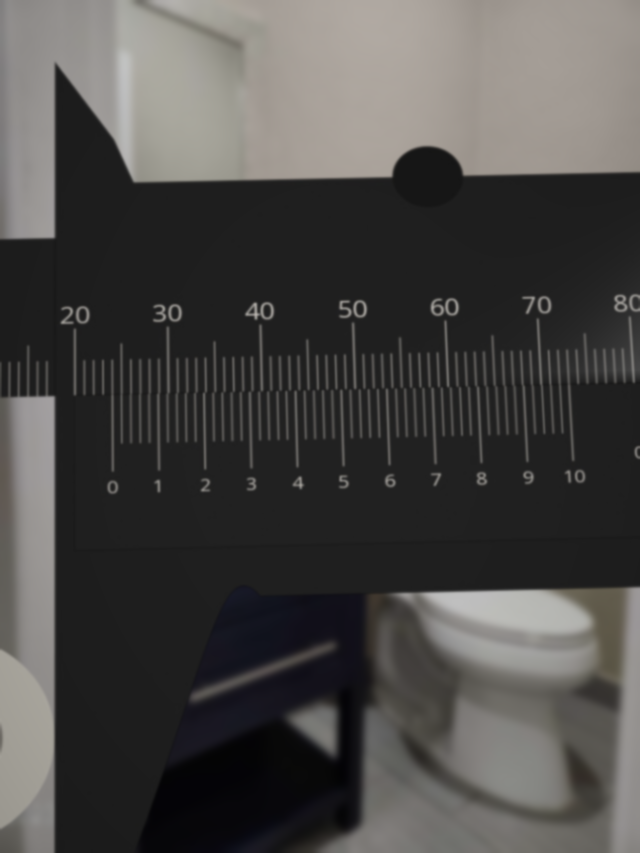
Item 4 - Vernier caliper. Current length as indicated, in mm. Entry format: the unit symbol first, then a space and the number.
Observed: mm 24.0
